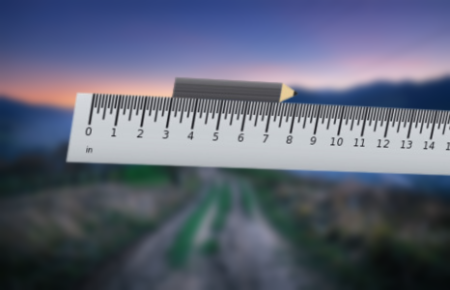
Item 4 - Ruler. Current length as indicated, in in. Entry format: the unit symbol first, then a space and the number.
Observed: in 5
